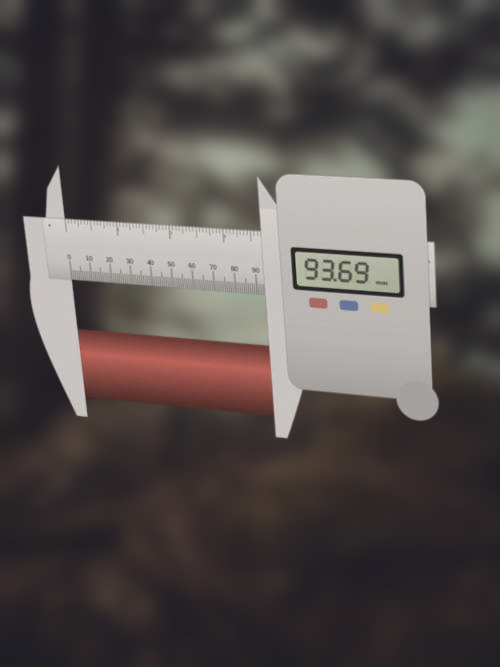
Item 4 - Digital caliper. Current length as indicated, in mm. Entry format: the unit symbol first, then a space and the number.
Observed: mm 93.69
